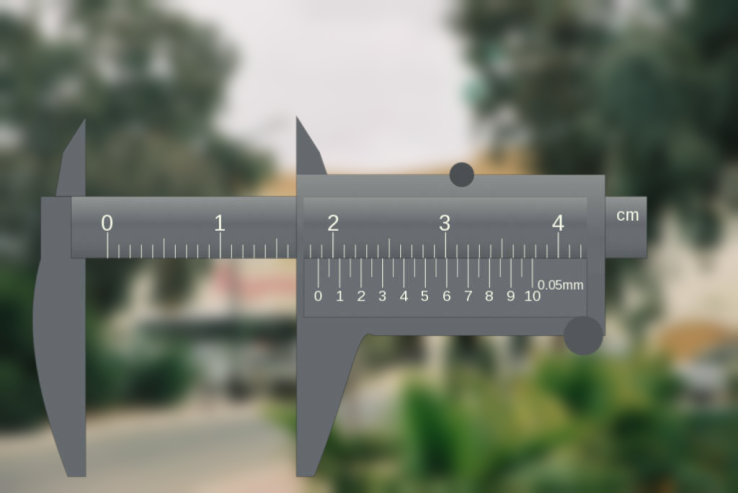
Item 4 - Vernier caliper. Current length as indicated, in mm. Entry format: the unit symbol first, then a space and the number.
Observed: mm 18.7
